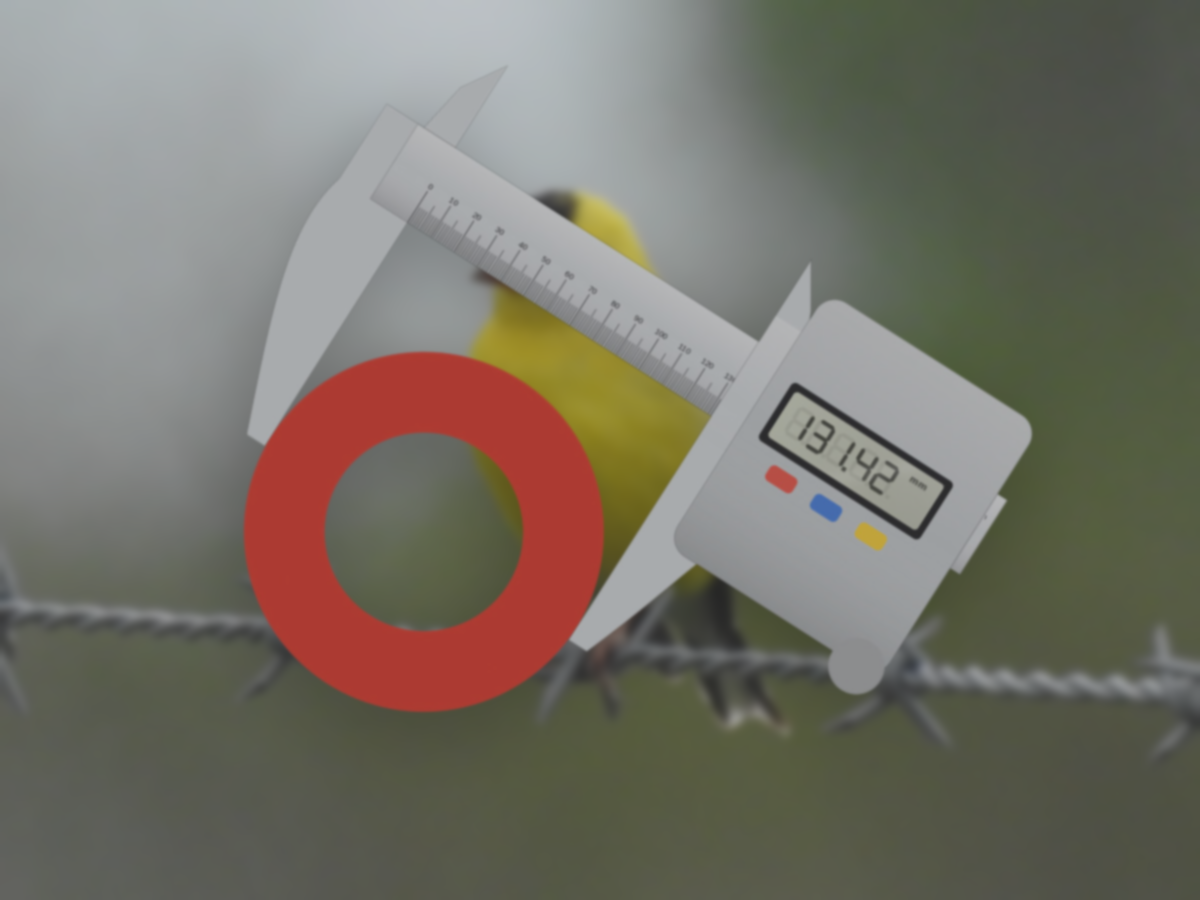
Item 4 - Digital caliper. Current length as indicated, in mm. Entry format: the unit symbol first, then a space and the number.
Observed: mm 131.42
